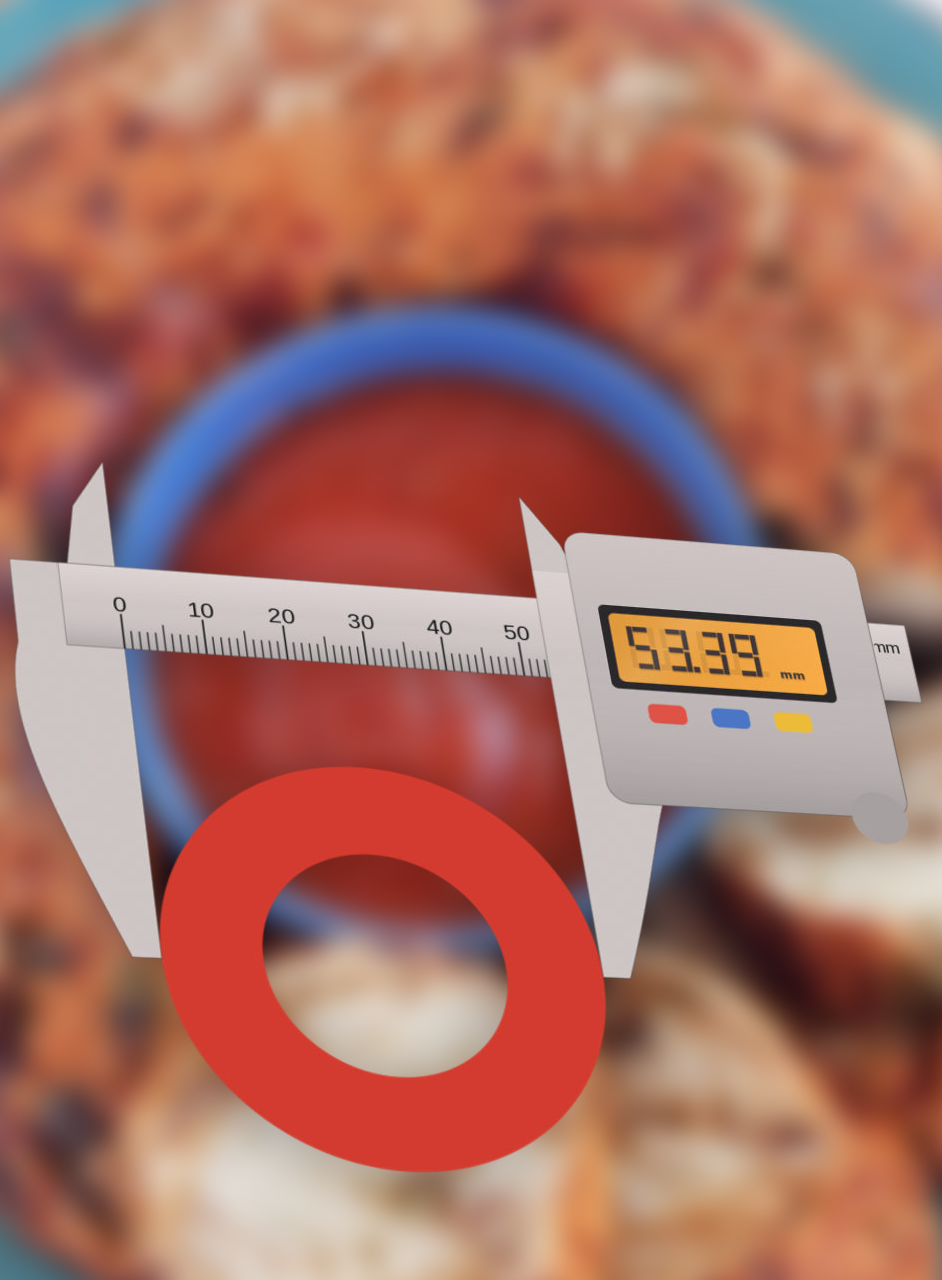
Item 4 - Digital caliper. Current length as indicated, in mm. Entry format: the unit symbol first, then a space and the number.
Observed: mm 53.39
